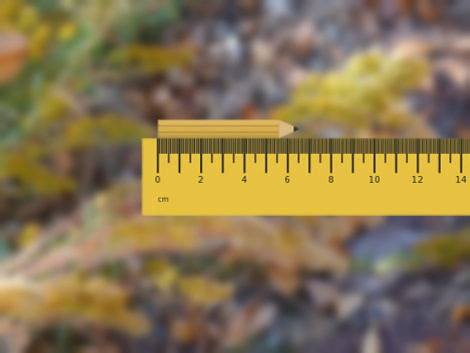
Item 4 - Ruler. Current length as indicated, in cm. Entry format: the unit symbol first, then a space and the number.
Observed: cm 6.5
